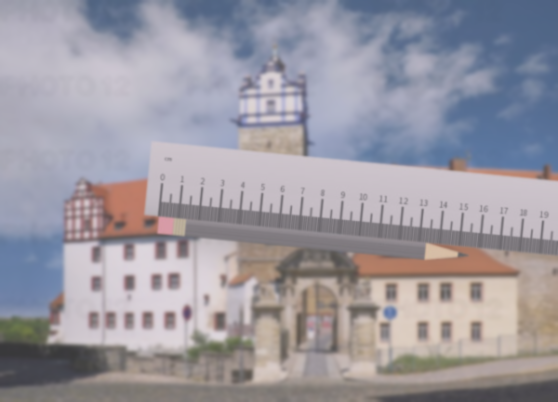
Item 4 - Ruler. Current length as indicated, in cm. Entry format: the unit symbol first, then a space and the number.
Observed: cm 15.5
